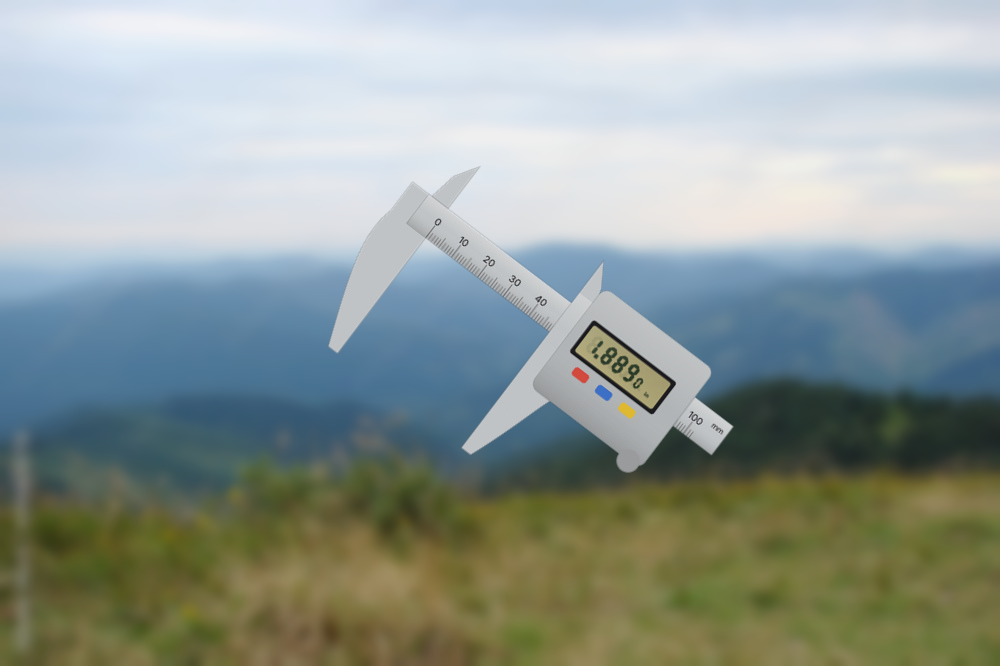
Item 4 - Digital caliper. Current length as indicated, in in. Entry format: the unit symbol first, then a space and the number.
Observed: in 1.8890
